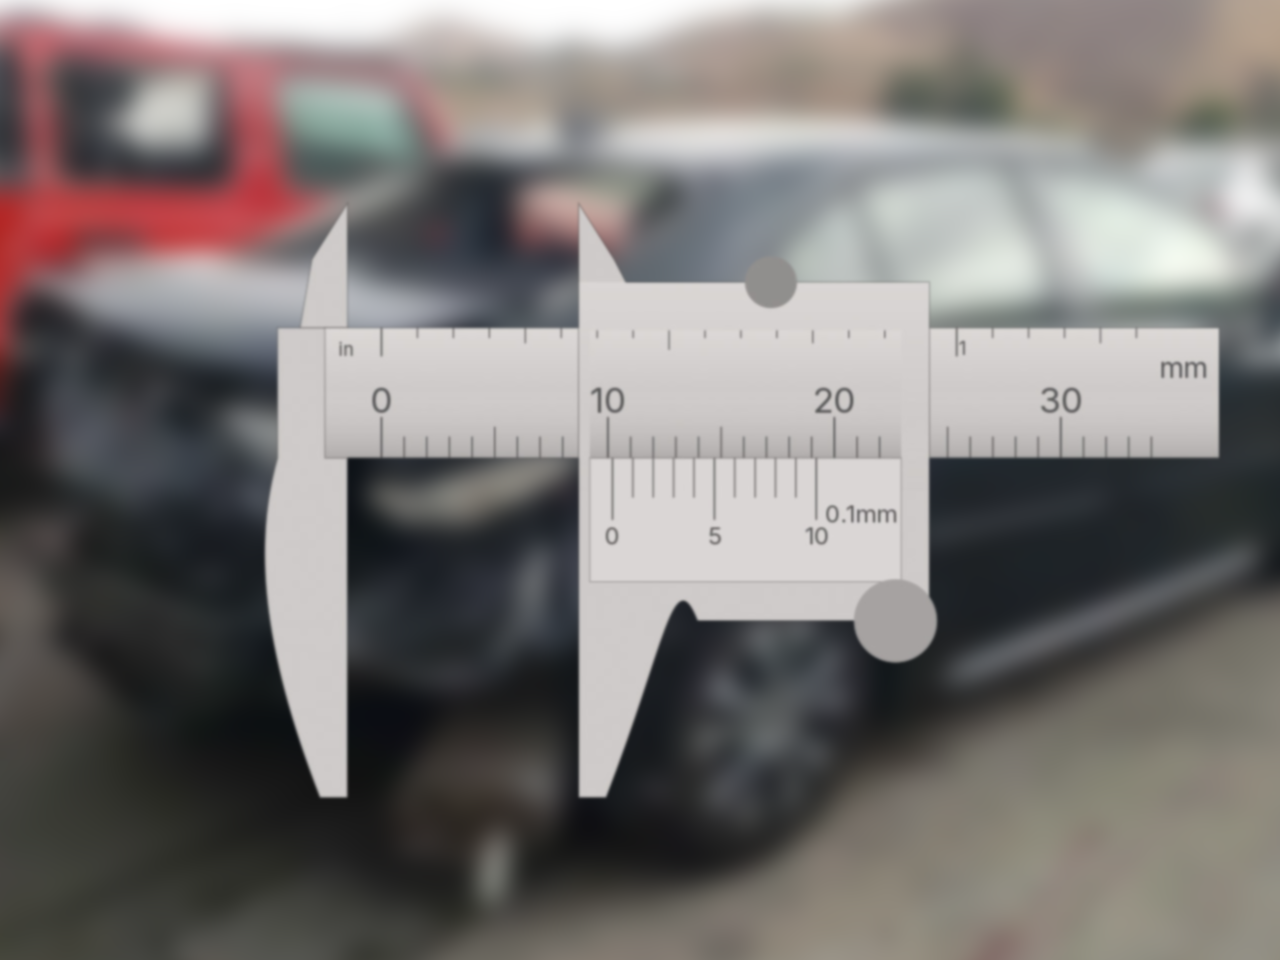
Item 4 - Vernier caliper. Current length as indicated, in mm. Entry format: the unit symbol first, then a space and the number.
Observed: mm 10.2
